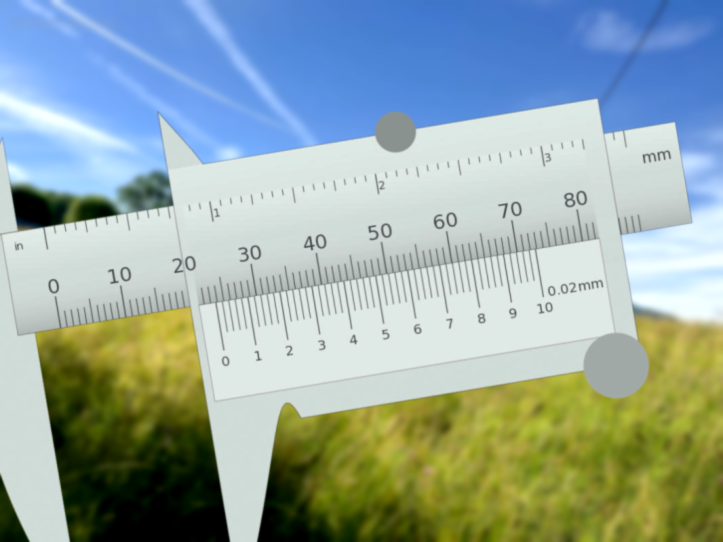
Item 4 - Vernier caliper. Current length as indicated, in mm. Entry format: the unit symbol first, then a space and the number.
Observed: mm 23.8
